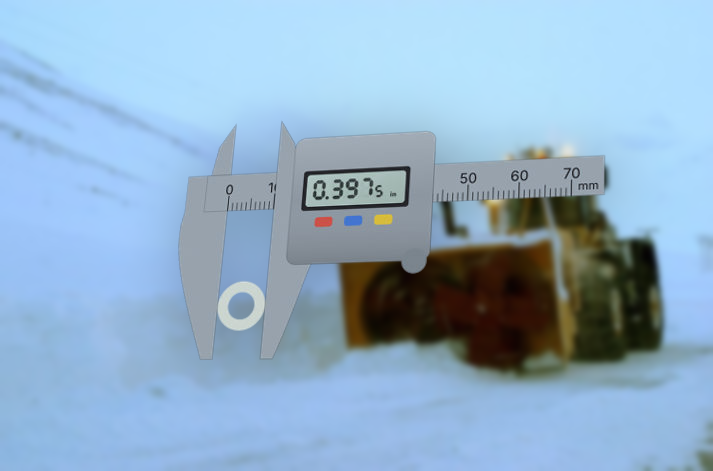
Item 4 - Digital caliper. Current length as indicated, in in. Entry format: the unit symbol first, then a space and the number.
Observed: in 0.3975
